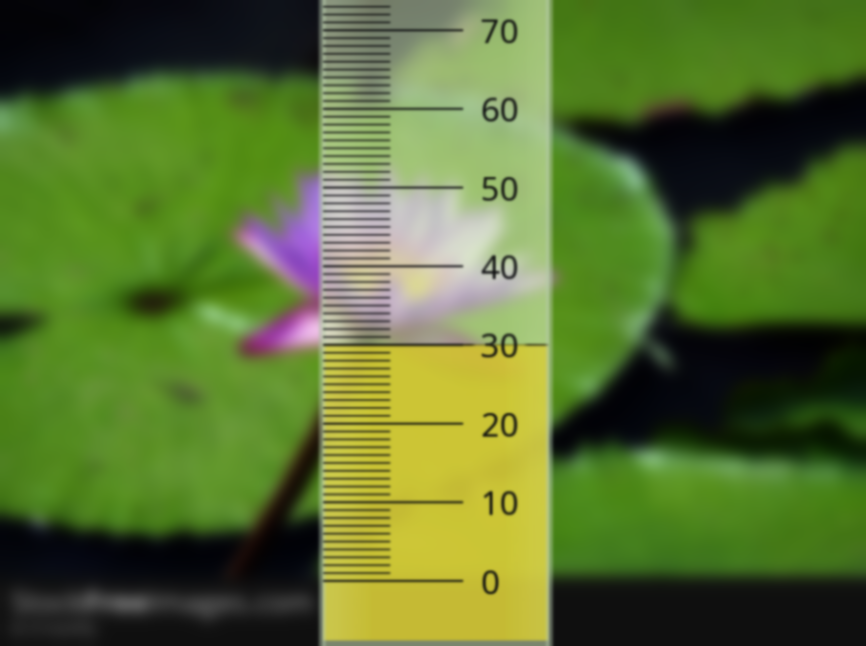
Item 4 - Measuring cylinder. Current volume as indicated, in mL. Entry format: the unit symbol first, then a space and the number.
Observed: mL 30
